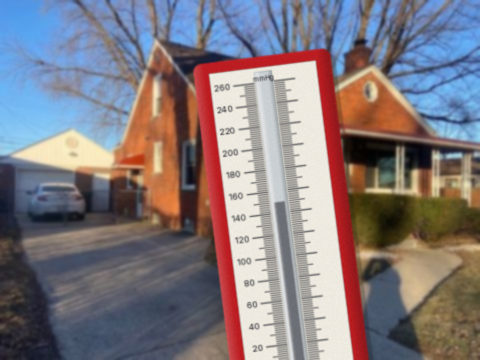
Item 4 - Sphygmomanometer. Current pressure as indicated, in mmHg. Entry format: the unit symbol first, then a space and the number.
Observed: mmHg 150
